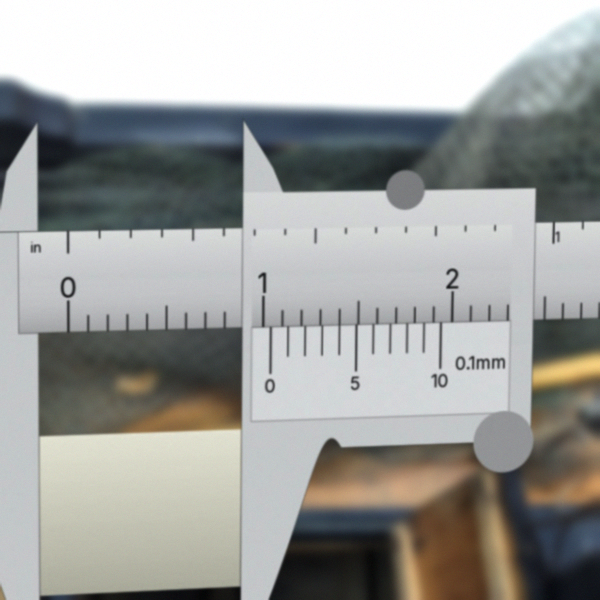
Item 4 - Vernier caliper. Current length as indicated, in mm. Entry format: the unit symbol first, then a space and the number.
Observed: mm 10.4
